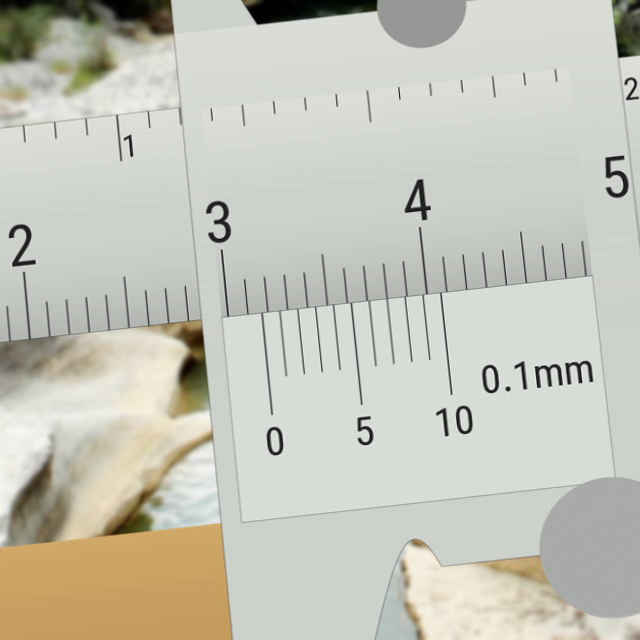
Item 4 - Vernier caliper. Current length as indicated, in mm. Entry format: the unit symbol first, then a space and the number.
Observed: mm 31.7
